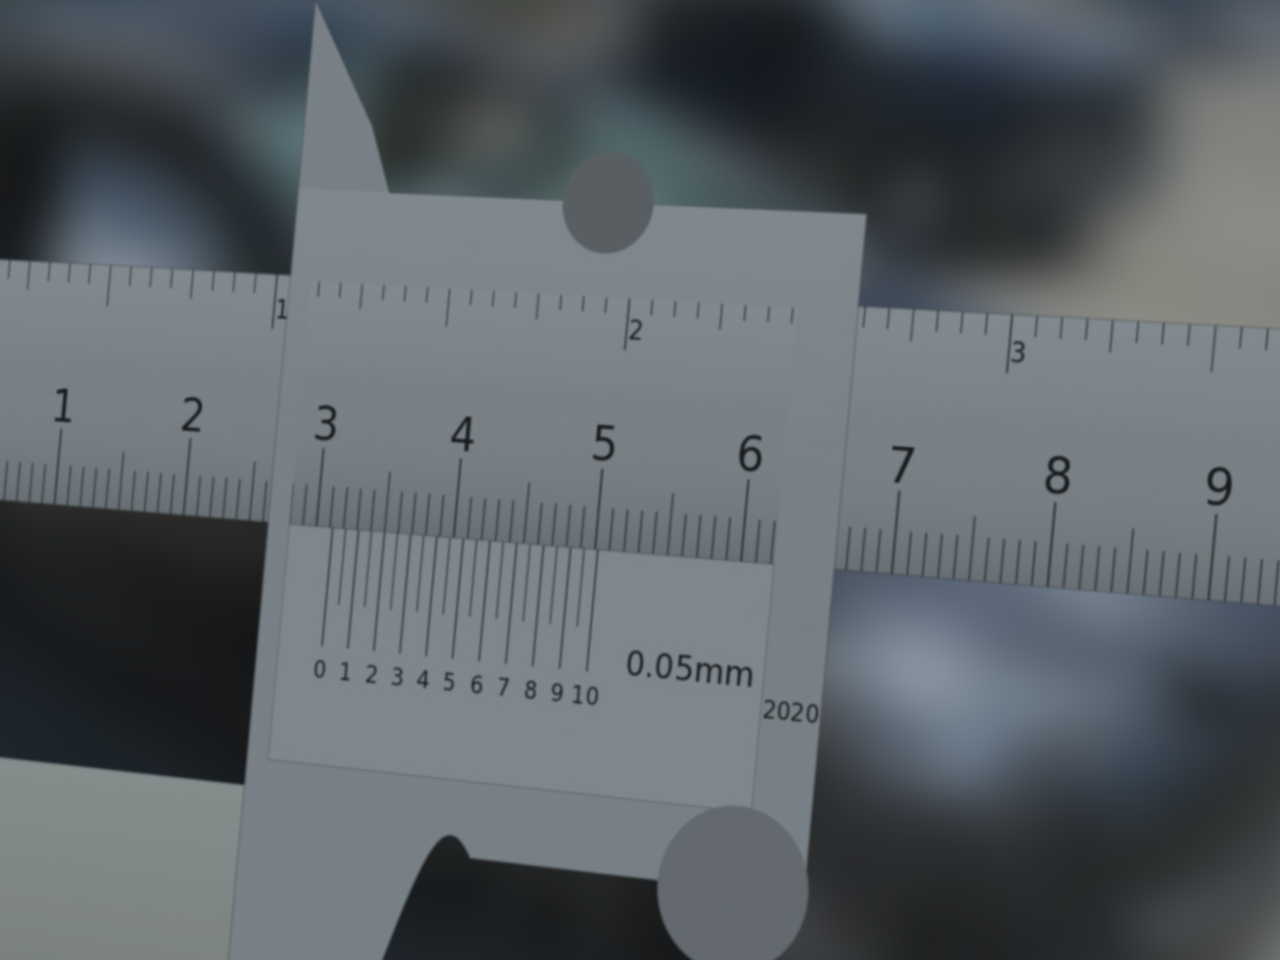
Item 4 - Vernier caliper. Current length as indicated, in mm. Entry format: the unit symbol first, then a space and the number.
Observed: mm 31.2
